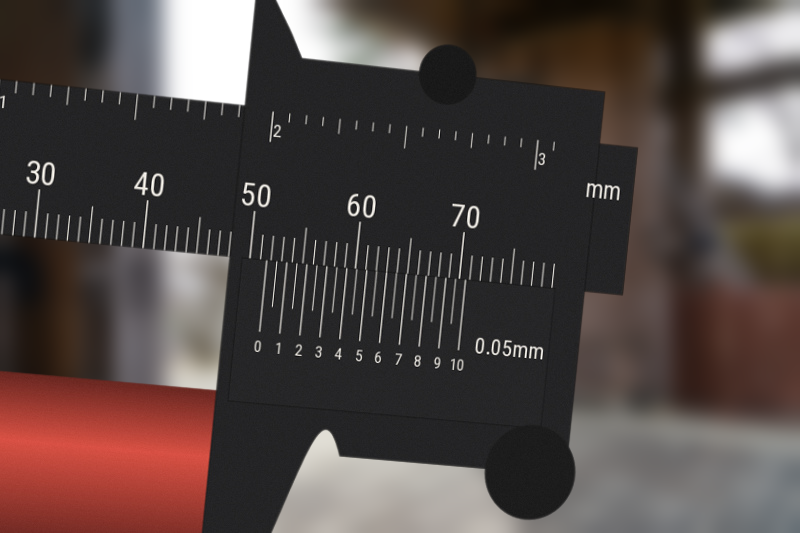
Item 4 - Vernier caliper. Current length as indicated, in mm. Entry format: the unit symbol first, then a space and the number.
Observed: mm 51.6
